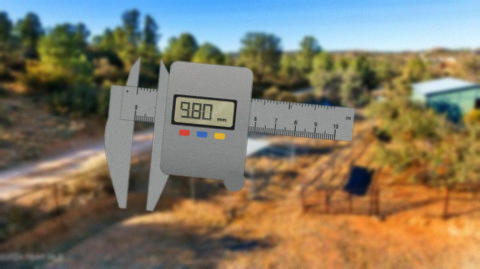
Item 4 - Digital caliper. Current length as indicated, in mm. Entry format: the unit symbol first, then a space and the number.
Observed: mm 9.80
